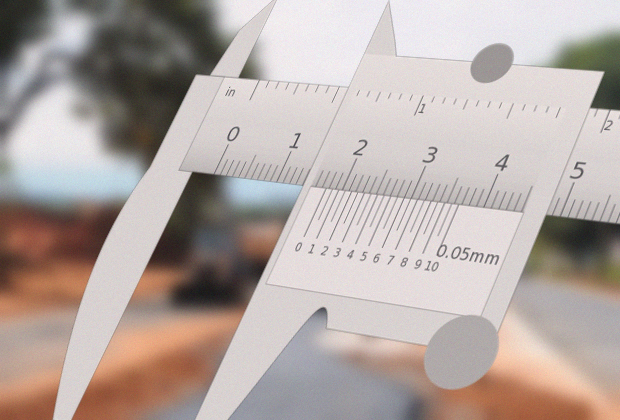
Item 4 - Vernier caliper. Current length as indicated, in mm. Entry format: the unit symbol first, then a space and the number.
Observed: mm 17.6
